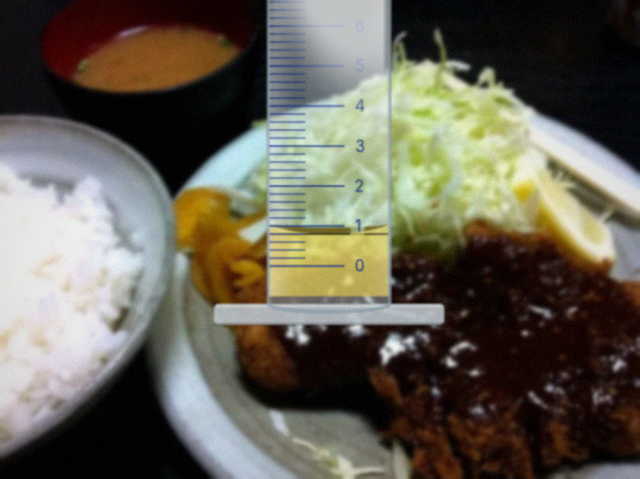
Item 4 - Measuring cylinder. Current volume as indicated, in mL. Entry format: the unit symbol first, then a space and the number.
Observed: mL 0.8
